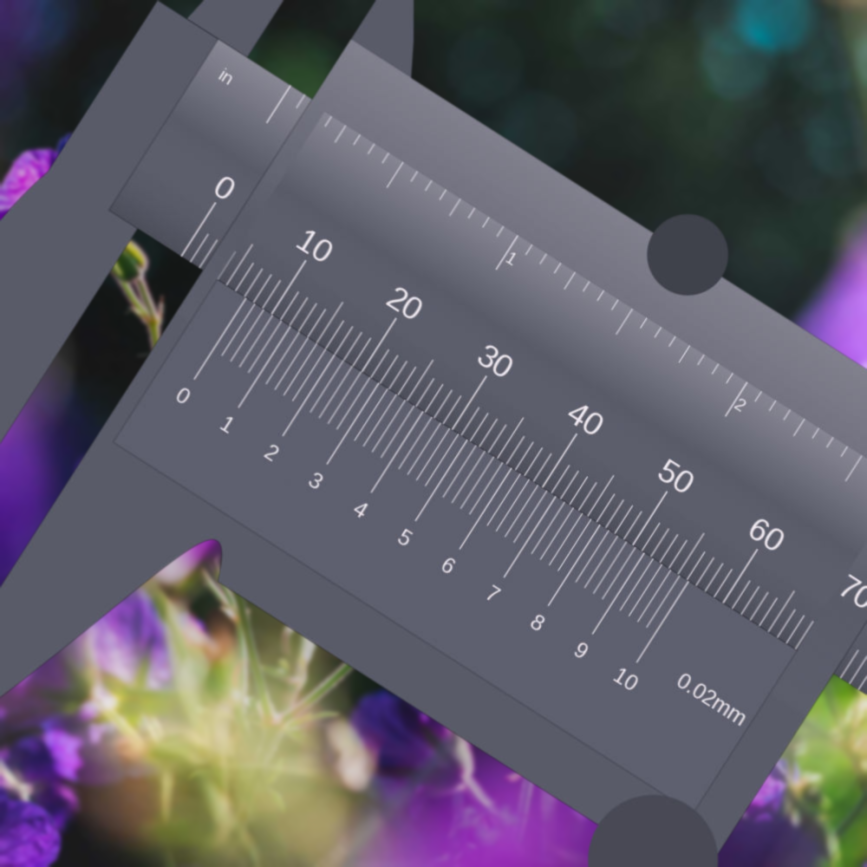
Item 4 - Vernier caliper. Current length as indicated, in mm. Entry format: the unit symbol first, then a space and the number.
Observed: mm 7.2
